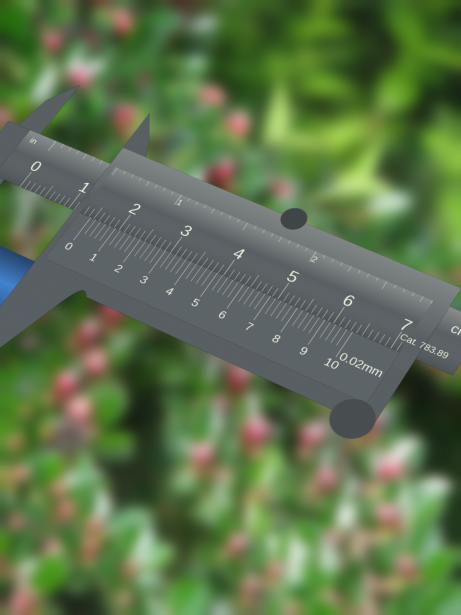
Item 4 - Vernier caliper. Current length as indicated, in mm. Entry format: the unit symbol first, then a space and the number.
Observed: mm 14.4
